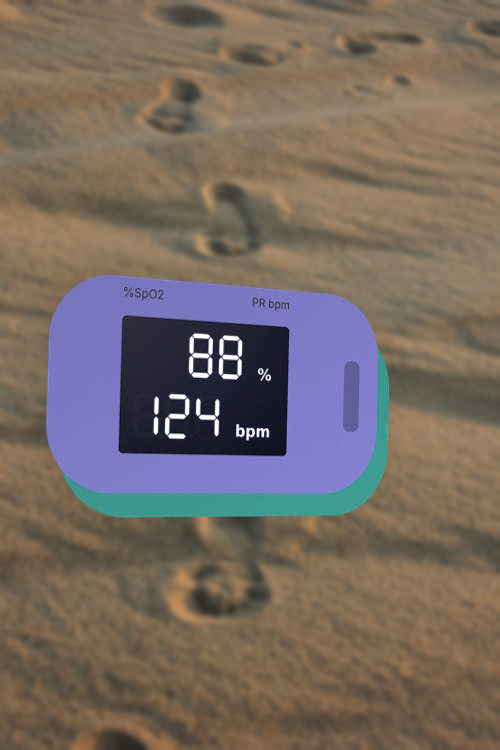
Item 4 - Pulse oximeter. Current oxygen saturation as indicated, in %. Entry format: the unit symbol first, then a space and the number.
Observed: % 88
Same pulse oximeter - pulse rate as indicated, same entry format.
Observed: bpm 124
